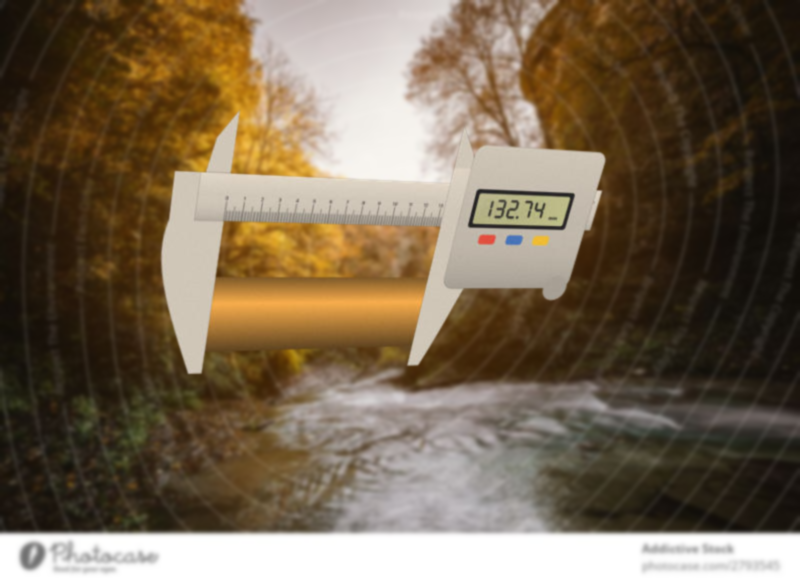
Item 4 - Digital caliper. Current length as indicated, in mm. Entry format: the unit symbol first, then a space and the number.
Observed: mm 132.74
